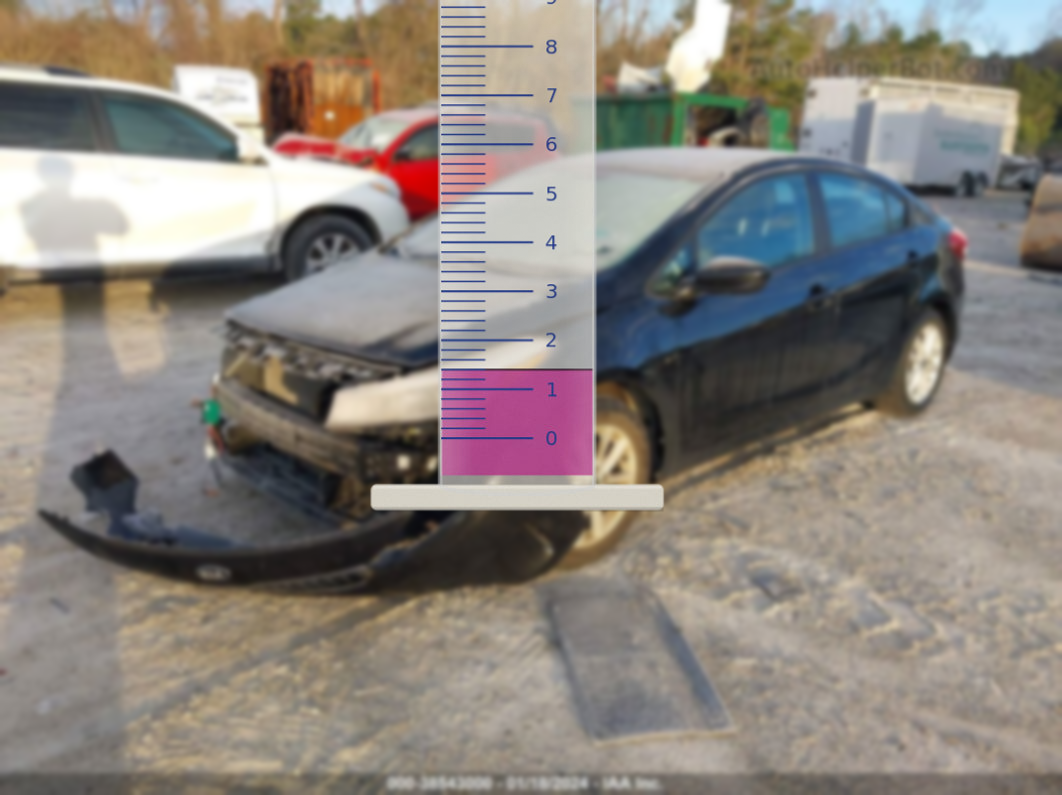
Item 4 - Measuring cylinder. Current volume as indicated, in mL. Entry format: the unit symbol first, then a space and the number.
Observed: mL 1.4
